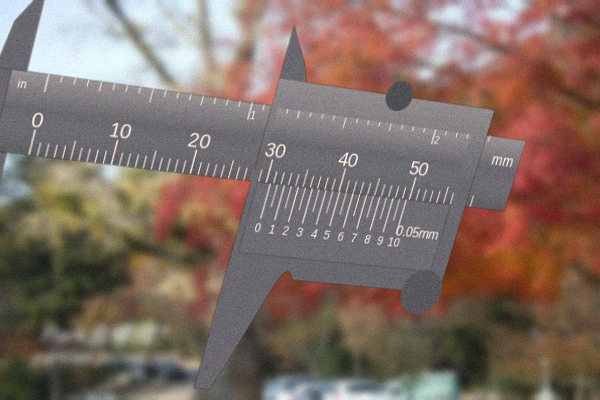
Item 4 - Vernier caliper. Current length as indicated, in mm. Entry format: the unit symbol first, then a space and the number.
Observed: mm 30.6
